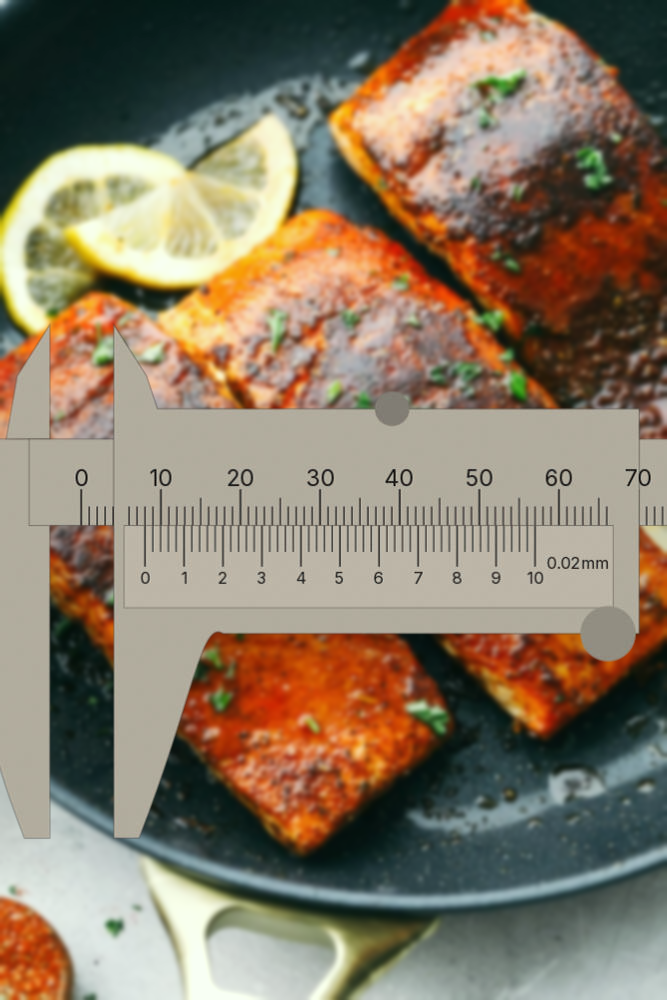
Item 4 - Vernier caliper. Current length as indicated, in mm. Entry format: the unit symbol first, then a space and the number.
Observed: mm 8.0
